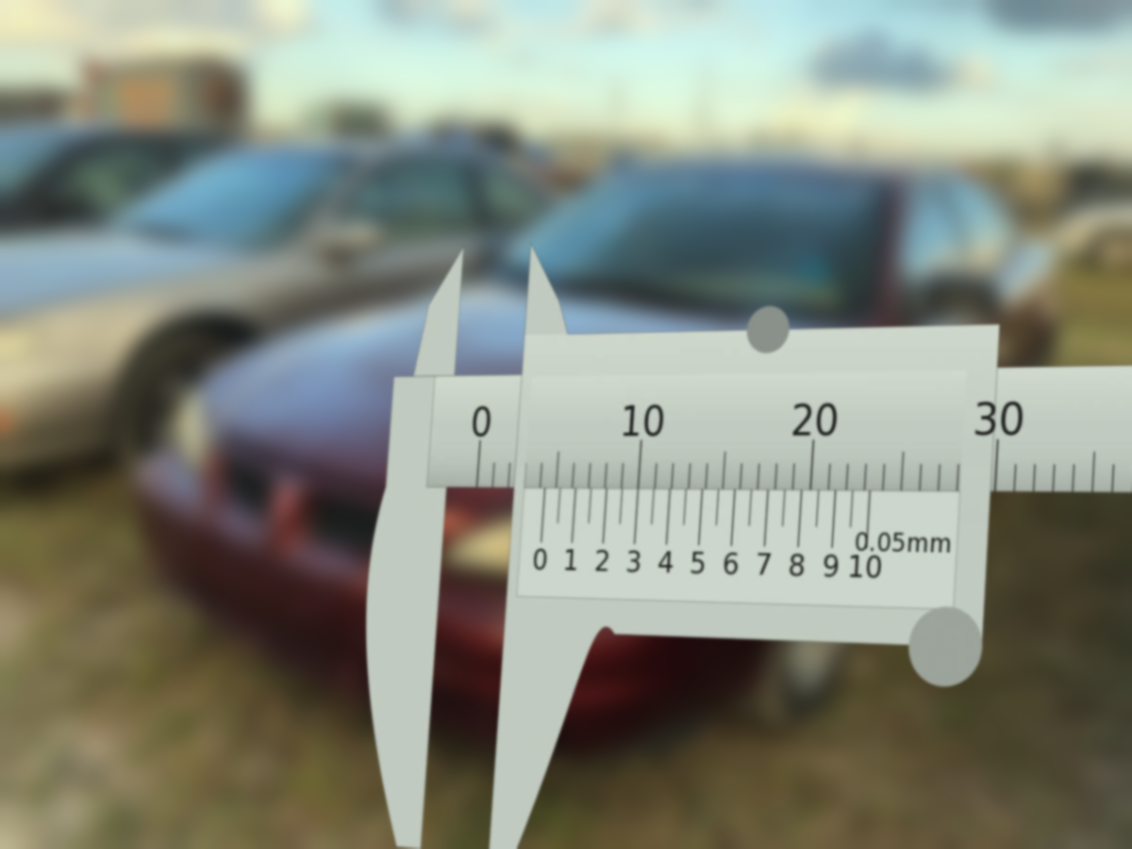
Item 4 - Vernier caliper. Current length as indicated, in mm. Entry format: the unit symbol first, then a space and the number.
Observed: mm 4.3
